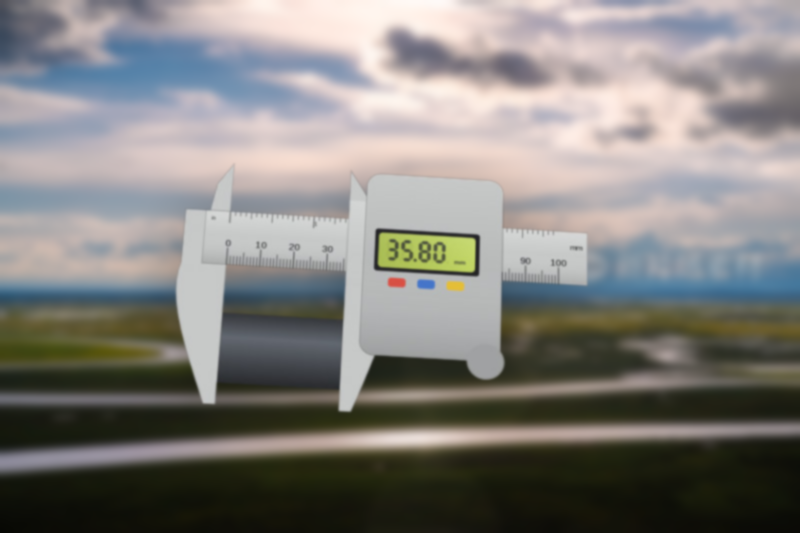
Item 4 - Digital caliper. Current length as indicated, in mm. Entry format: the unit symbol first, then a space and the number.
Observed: mm 35.80
